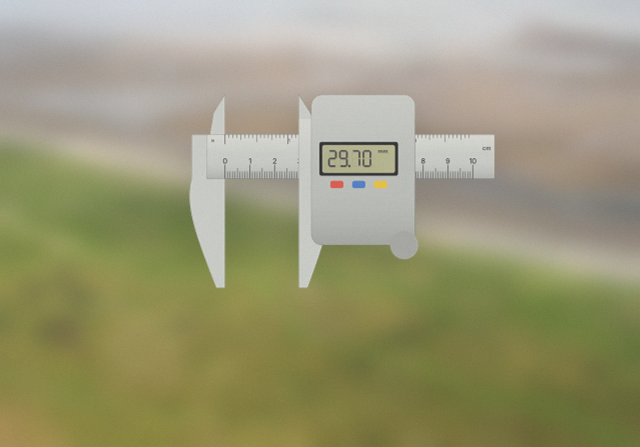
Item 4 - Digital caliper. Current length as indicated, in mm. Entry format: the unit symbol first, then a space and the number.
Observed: mm 29.70
